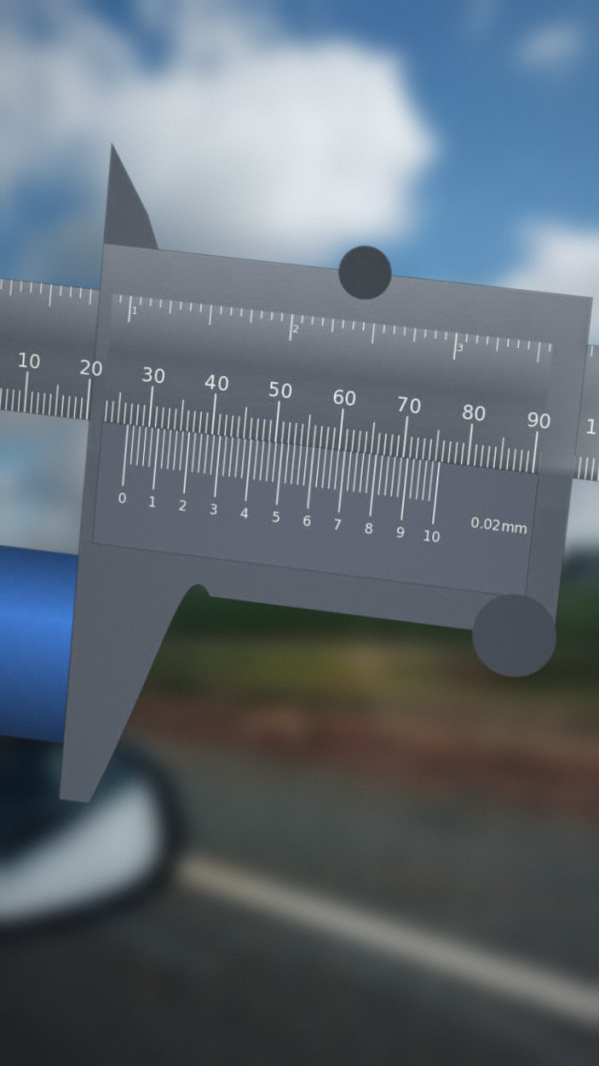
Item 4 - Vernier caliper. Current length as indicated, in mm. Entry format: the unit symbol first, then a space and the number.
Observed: mm 26.6
